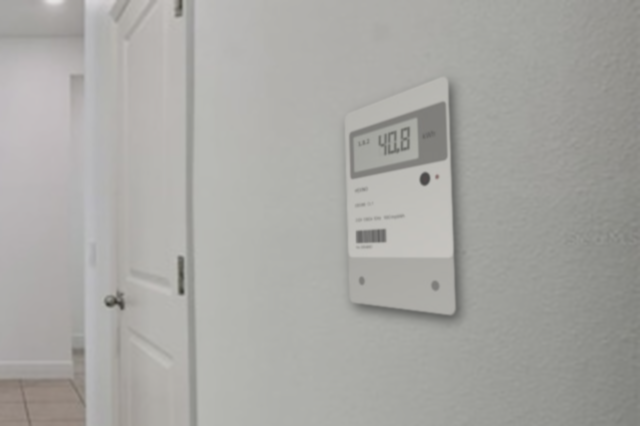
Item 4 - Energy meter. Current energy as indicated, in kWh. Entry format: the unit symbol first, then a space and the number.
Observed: kWh 40.8
